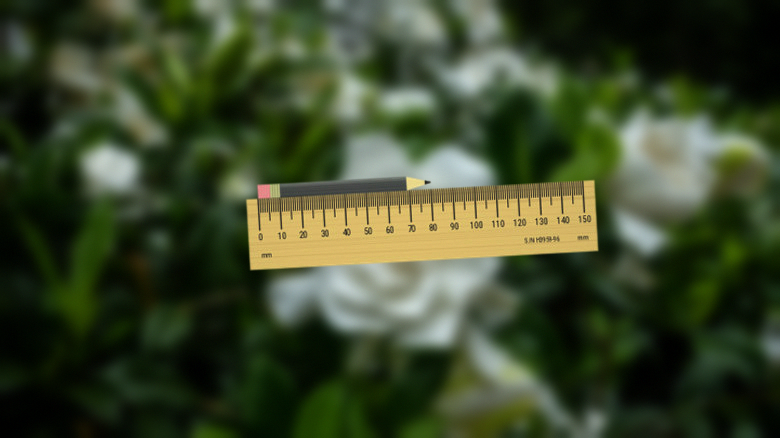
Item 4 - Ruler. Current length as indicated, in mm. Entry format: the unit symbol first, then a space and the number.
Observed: mm 80
